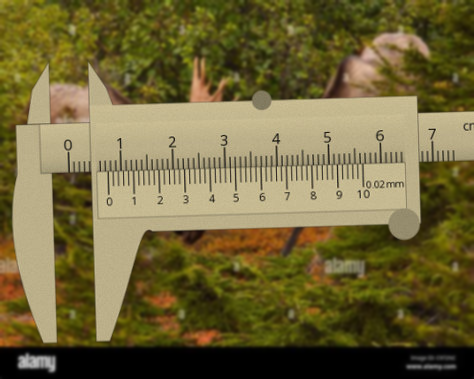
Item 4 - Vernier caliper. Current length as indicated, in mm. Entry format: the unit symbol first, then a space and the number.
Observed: mm 7.5
